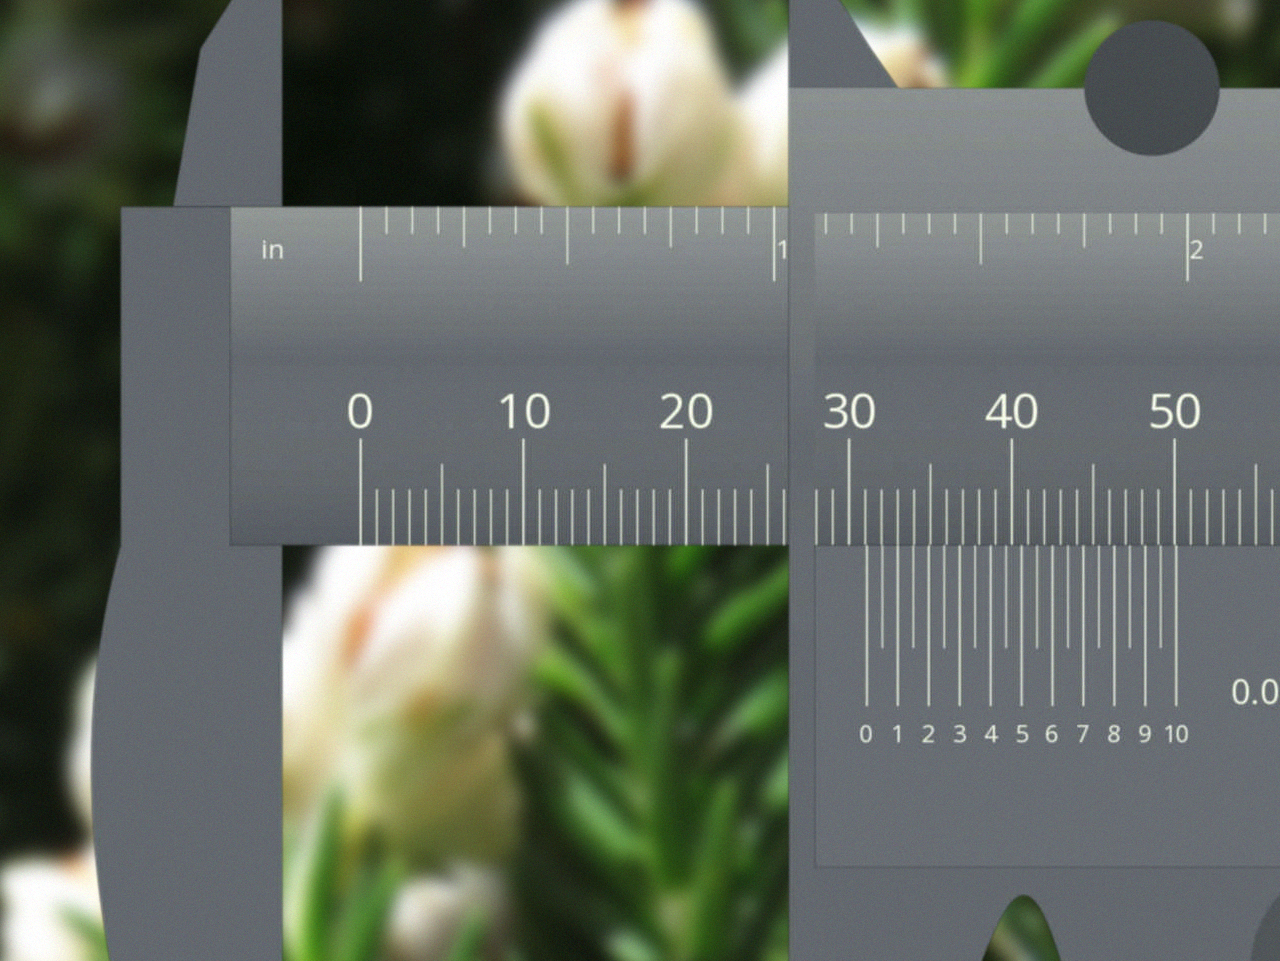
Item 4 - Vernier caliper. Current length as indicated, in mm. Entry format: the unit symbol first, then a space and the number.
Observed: mm 31.1
